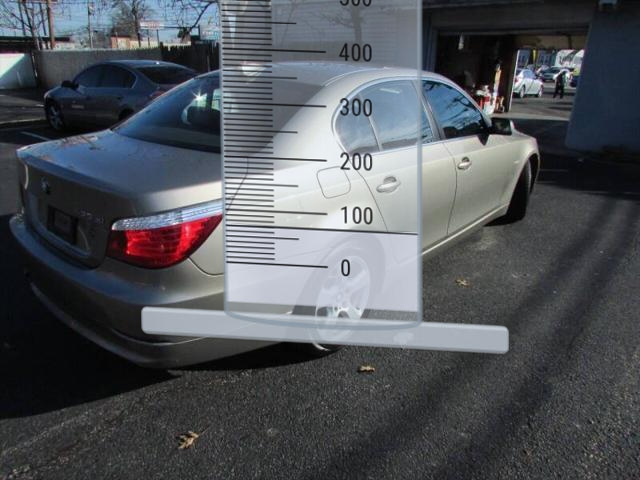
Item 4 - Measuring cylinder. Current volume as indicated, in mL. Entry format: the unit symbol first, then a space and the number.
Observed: mL 70
